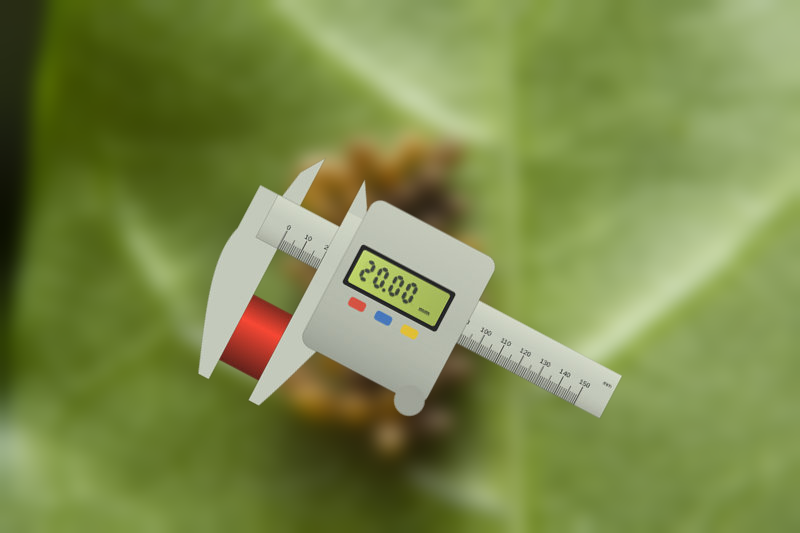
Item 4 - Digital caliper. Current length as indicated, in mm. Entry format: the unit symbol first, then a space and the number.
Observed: mm 20.00
